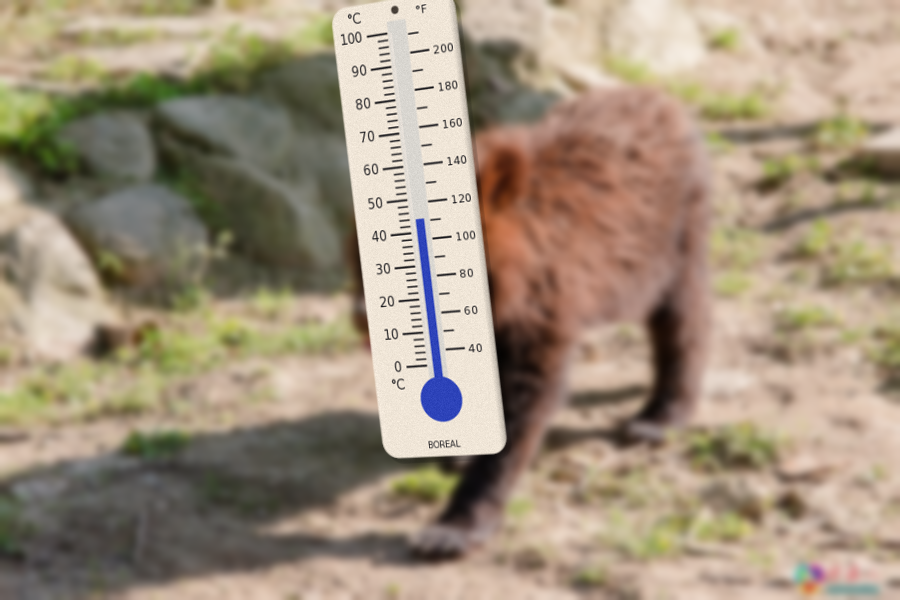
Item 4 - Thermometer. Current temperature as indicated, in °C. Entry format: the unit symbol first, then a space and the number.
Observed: °C 44
